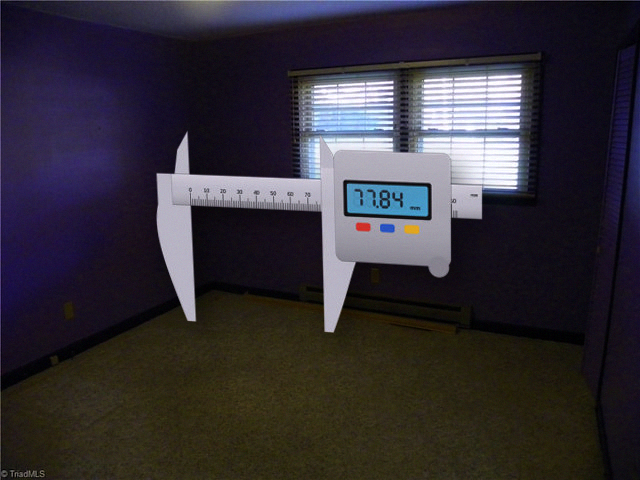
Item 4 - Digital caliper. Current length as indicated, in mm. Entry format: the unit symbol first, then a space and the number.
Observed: mm 77.84
